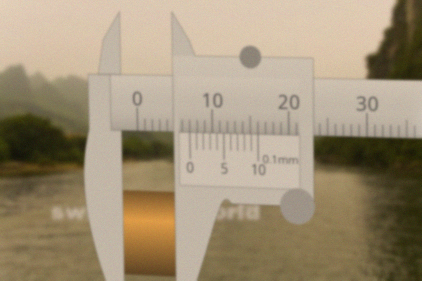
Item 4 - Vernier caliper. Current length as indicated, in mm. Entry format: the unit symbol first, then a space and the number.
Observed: mm 7.0
